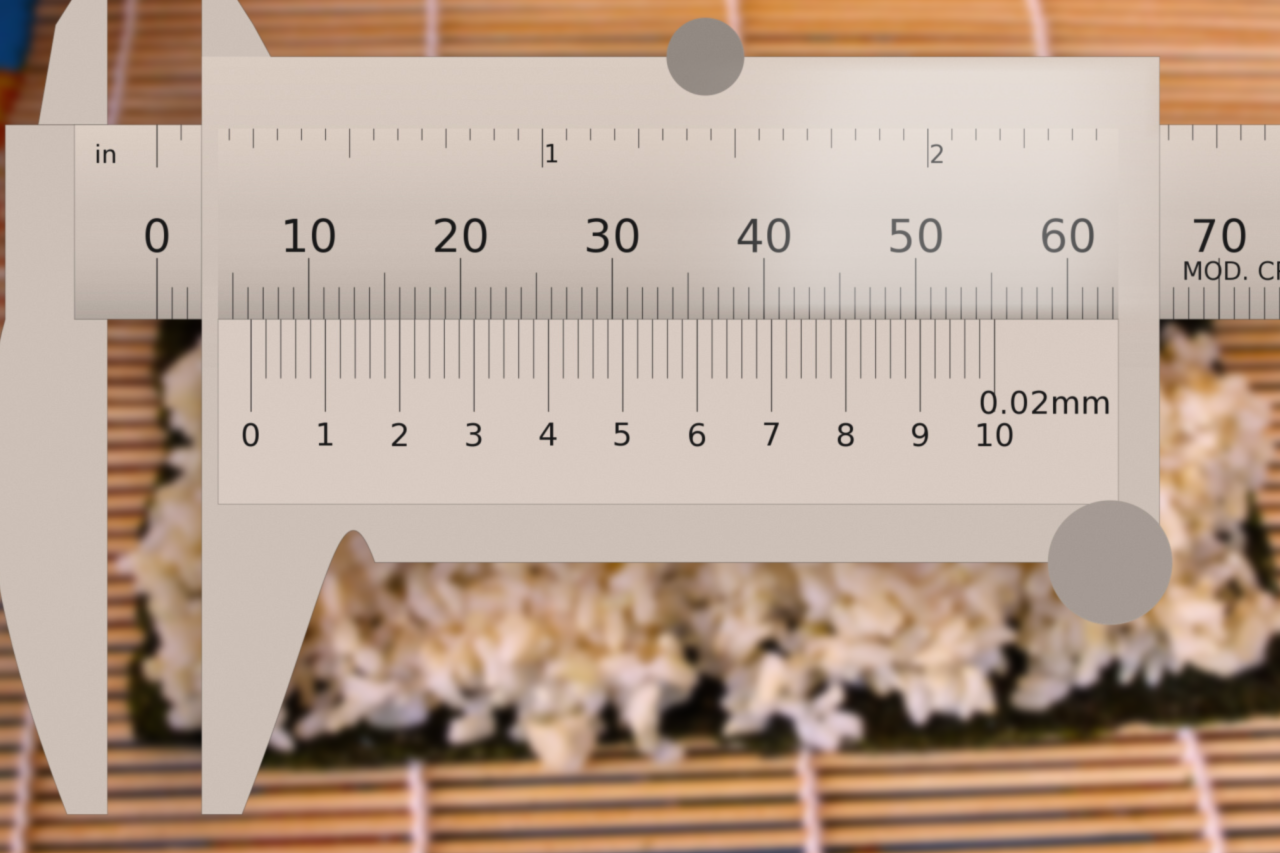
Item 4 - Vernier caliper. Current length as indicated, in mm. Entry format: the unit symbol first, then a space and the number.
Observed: mm 6.2
